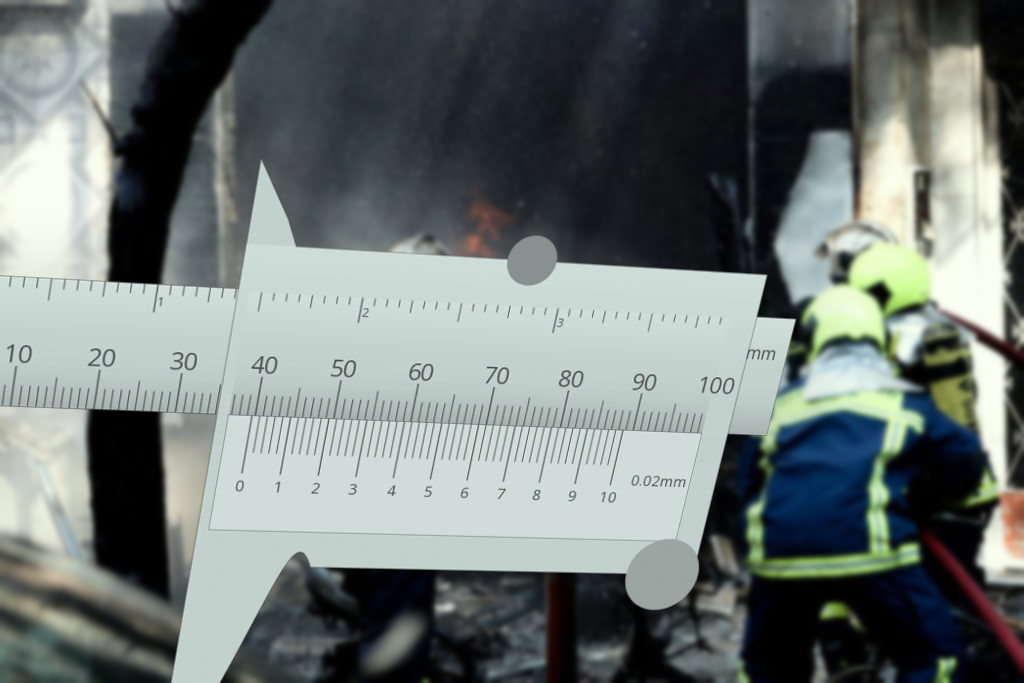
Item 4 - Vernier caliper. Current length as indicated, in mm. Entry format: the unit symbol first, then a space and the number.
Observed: mm 39.6
